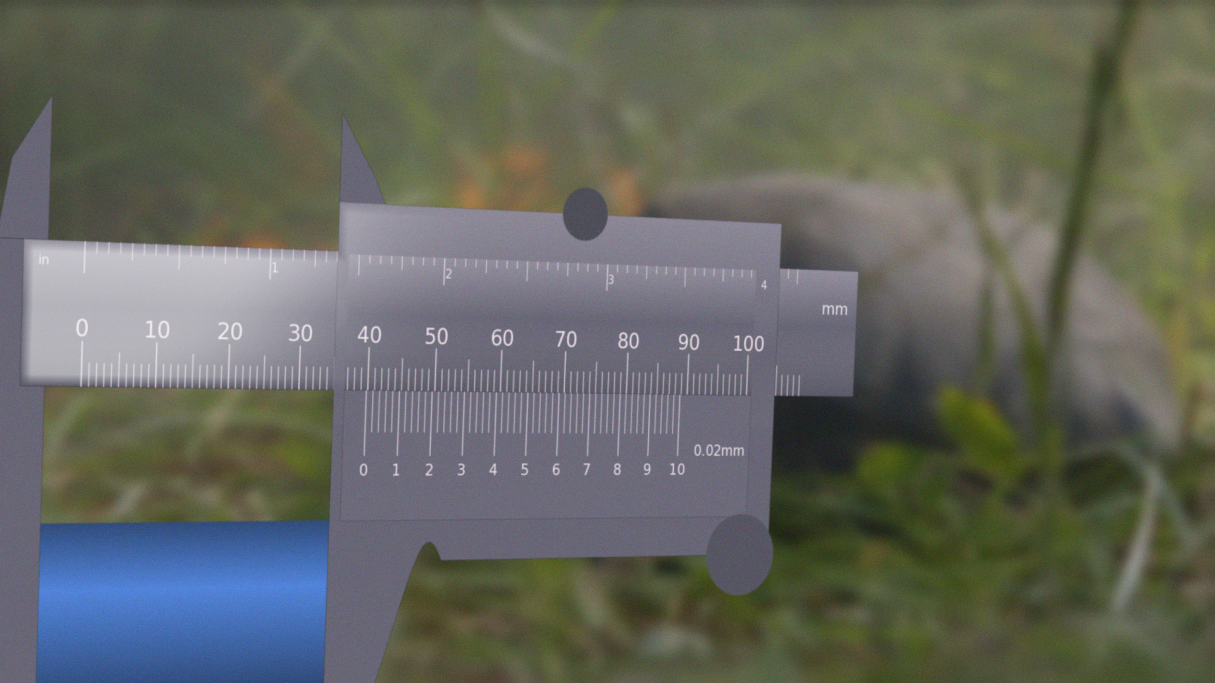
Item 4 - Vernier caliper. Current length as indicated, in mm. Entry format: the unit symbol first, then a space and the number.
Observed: mm 39.8
